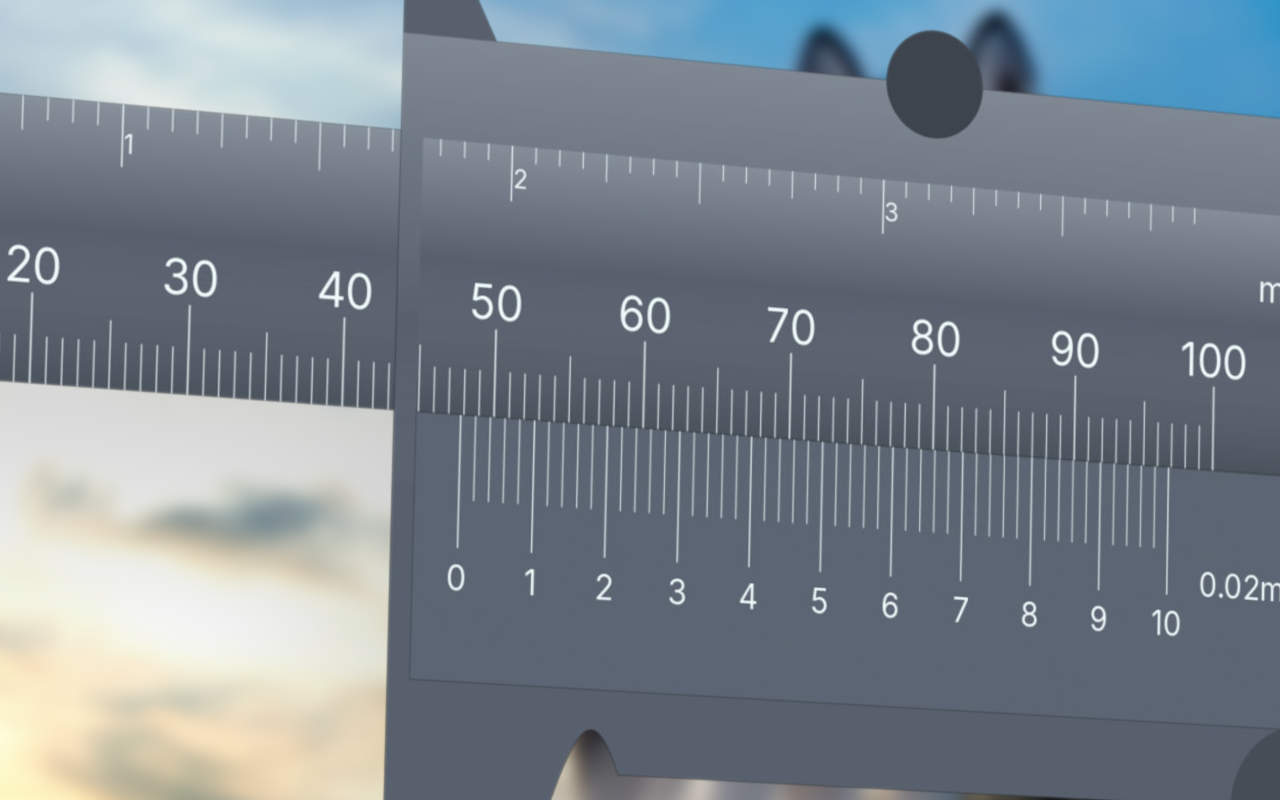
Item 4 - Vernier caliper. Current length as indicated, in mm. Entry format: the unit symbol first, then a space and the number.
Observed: mm 47.8
